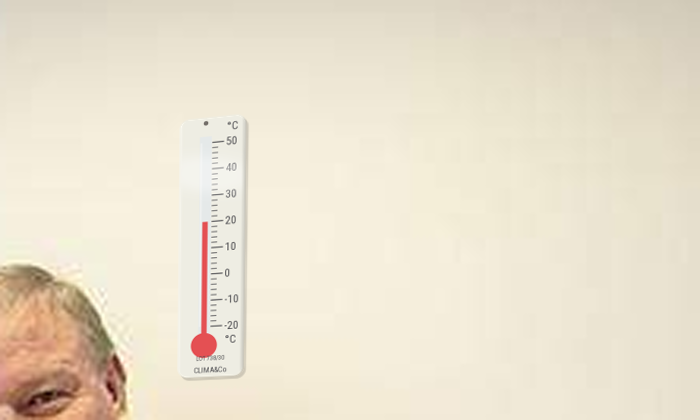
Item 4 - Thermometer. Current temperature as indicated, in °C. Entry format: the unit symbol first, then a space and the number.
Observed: °C 20
